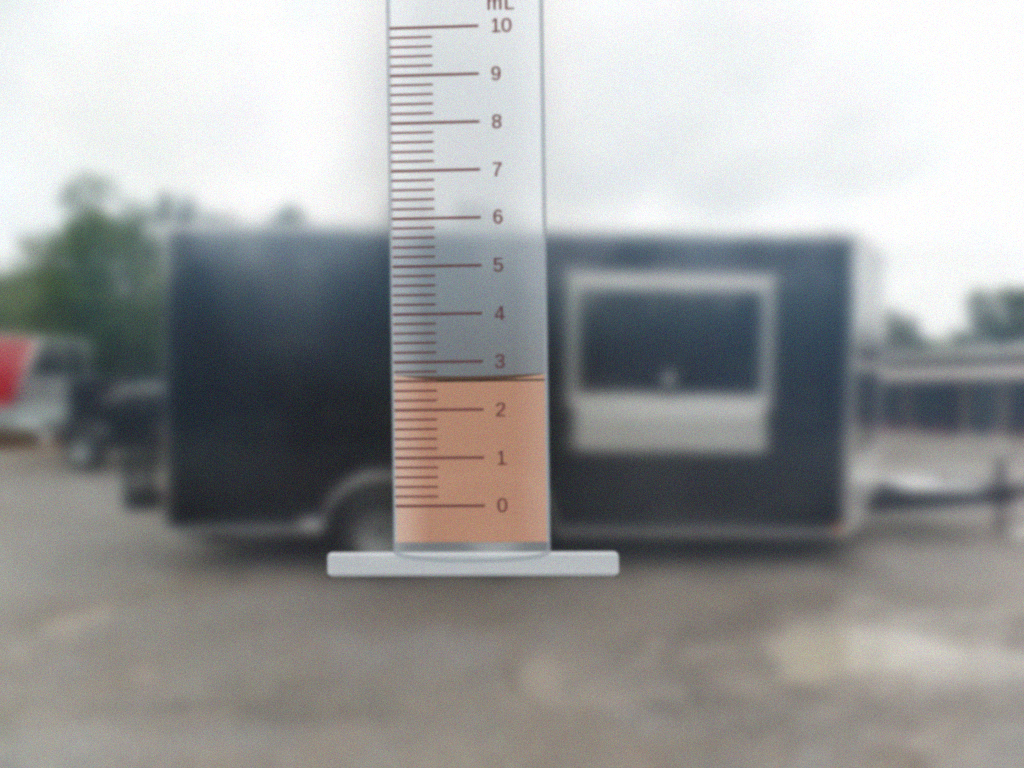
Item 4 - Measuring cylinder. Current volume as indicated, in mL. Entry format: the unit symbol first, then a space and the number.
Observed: mL 2.6
